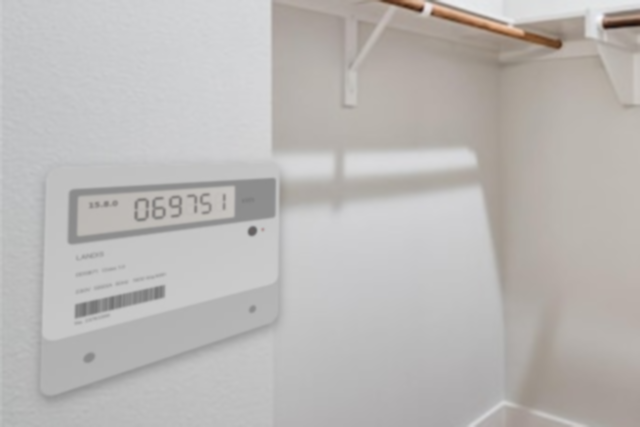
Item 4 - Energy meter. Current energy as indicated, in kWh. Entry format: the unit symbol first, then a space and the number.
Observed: kWh 69751
